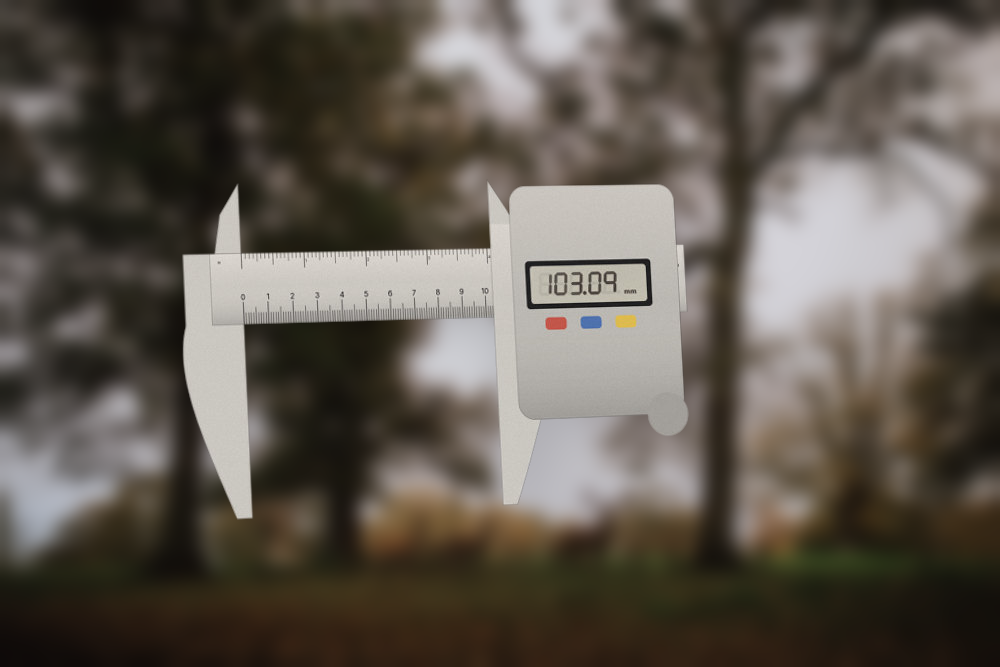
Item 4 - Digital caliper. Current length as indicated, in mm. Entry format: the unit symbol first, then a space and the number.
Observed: mm 103.09
